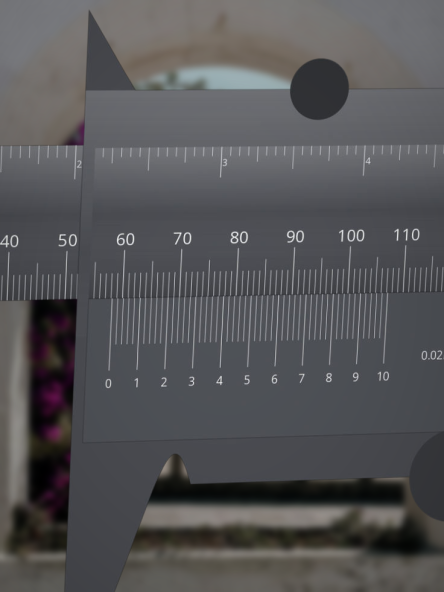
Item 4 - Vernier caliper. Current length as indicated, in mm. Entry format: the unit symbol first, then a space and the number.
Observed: mm 58.2
